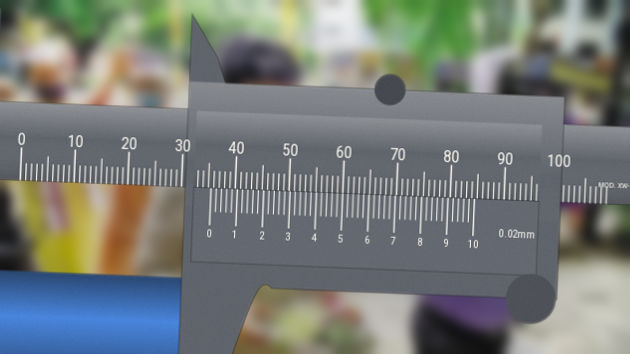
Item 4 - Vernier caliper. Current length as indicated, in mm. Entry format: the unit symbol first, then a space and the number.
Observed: mm 35.5
